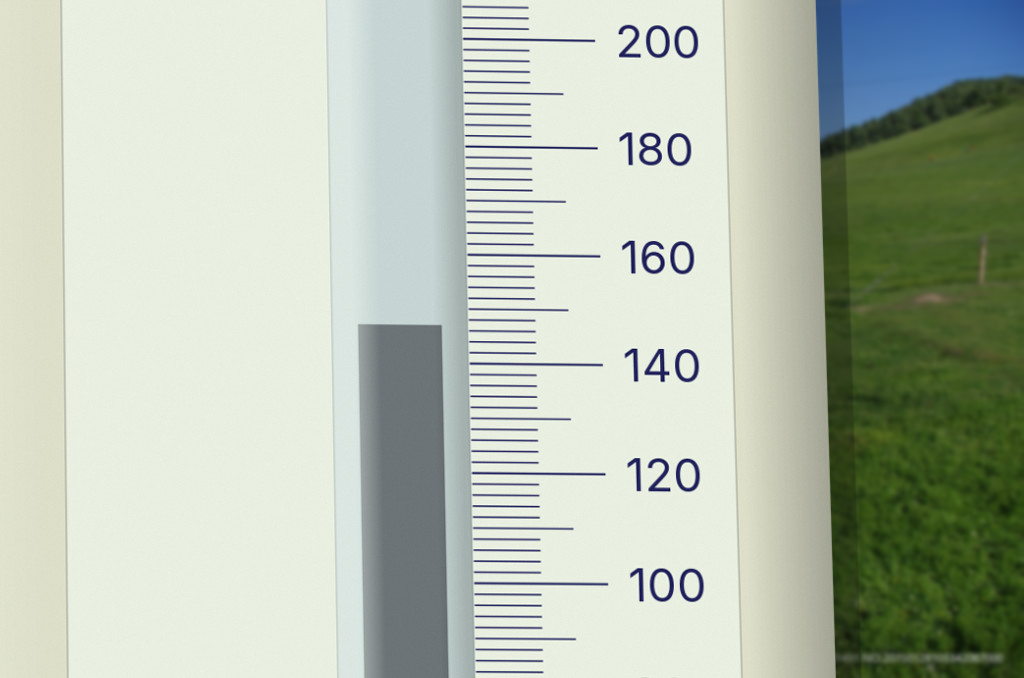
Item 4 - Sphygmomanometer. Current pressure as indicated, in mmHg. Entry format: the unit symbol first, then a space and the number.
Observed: mmHg 147
